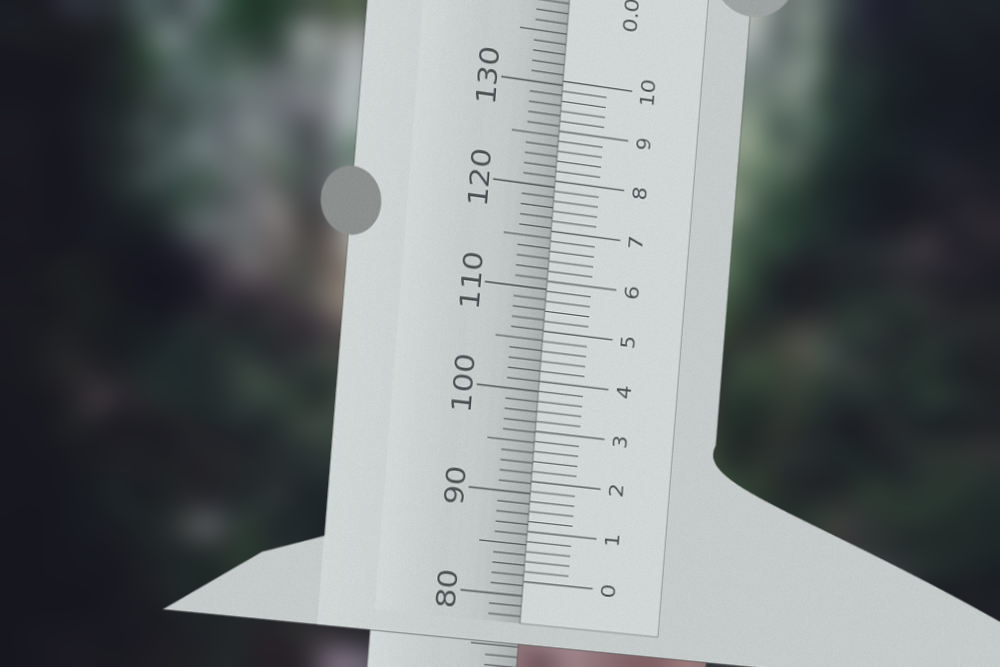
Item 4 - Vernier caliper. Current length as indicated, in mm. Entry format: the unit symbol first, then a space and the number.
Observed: mm 81.4
